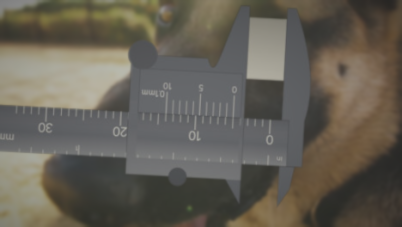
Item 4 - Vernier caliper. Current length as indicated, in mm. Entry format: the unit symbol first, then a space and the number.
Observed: mm 5.0
